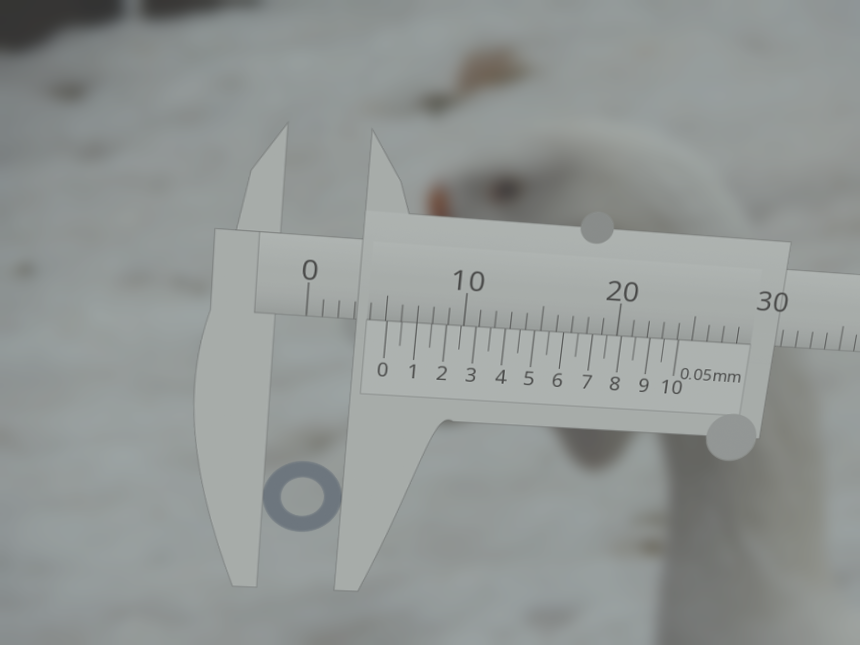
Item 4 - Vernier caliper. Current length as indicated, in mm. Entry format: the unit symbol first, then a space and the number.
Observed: mm 5.1
